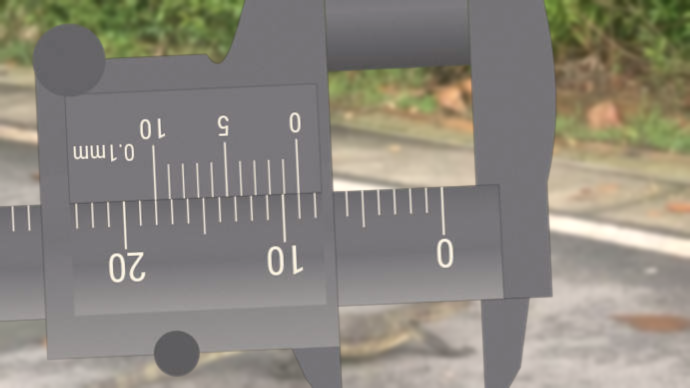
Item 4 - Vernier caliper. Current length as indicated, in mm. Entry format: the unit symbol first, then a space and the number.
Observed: mm 9.0
